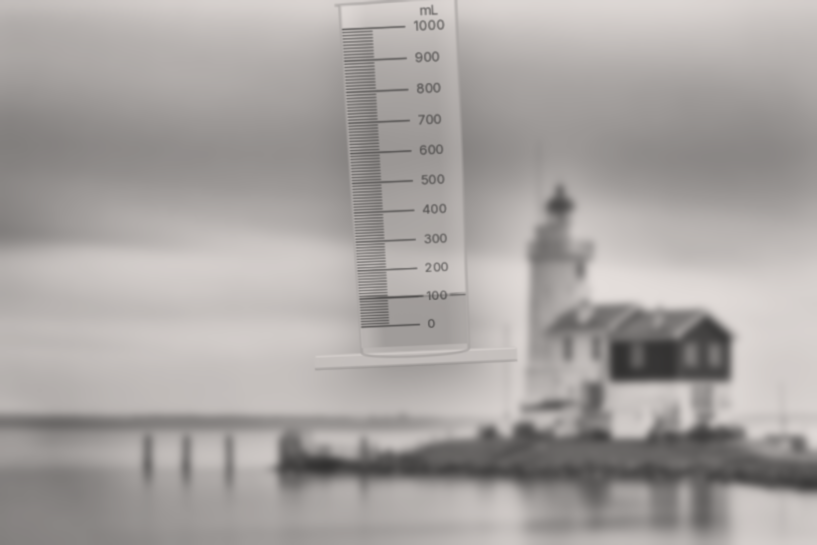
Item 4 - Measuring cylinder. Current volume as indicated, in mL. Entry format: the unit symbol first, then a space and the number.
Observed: mL 100
